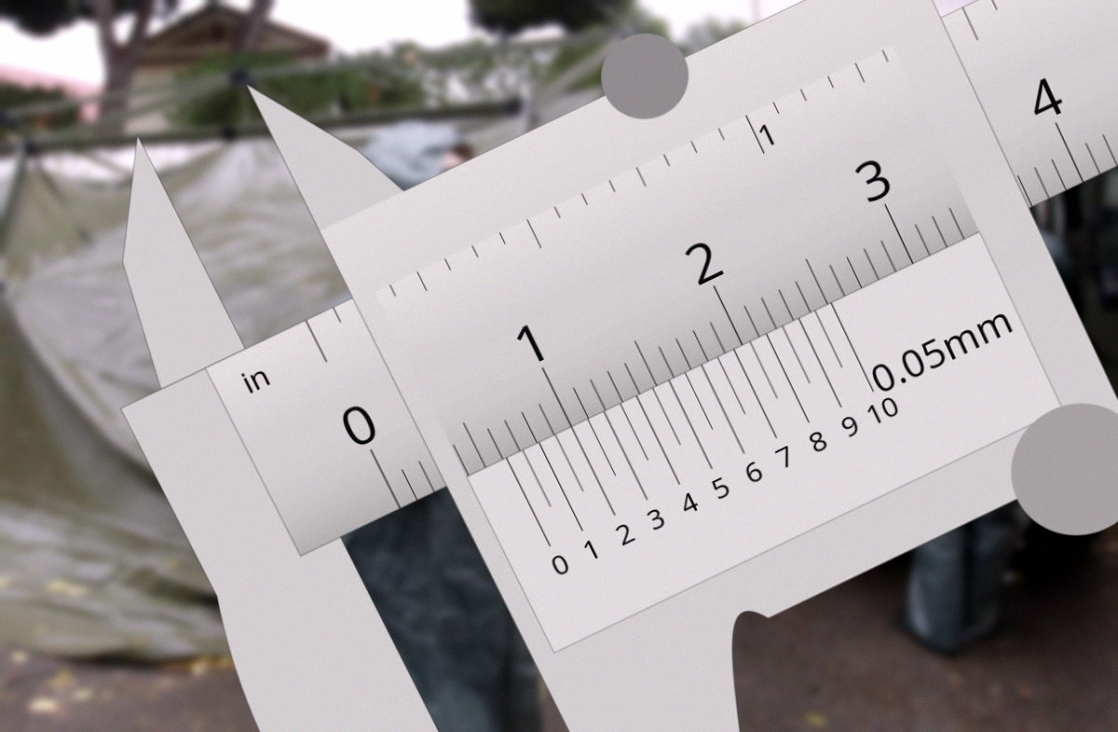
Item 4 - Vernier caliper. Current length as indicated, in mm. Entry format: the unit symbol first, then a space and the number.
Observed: mm 6.2
